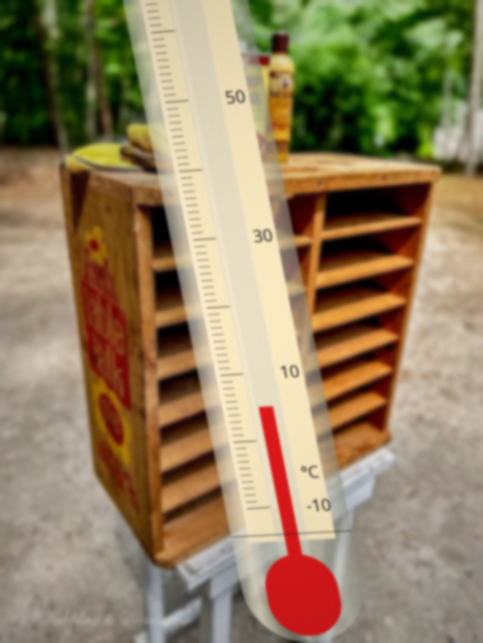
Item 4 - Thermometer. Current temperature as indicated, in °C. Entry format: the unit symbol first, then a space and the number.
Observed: °C 5
